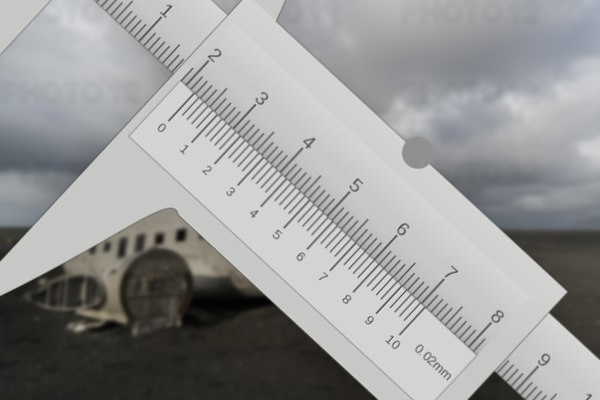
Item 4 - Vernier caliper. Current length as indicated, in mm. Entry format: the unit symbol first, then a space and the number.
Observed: mm 21.8
